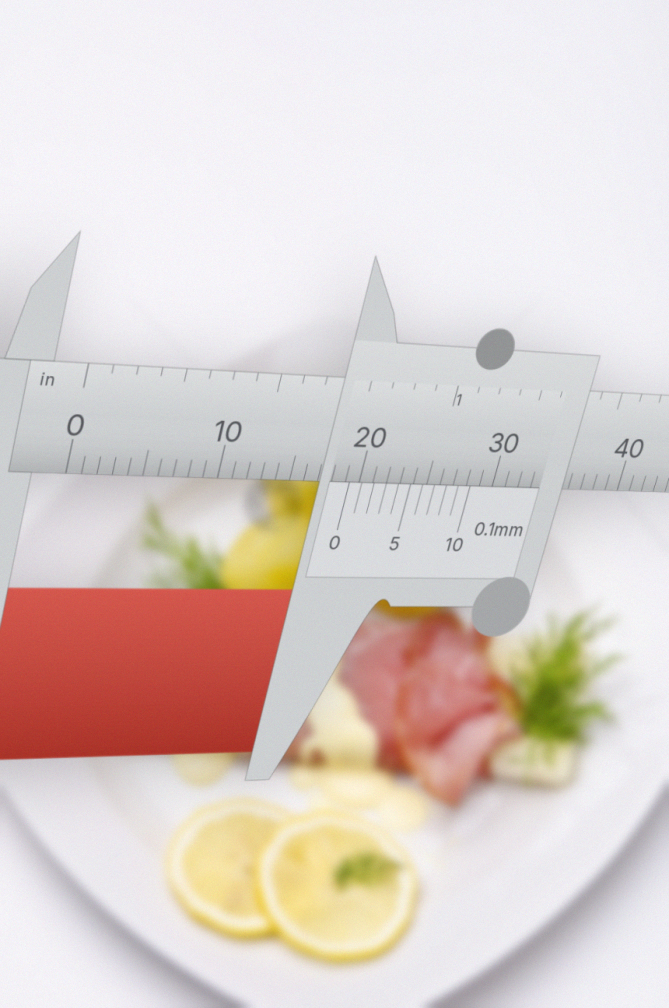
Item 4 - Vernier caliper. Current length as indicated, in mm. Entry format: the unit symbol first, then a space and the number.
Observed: mm 19.3
